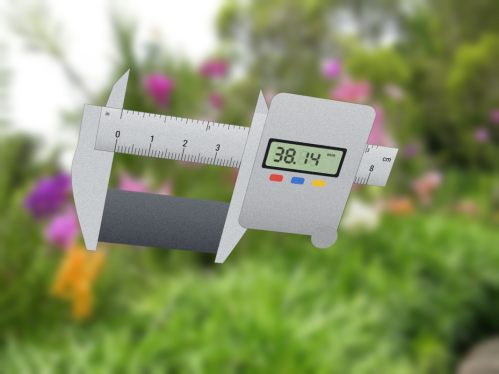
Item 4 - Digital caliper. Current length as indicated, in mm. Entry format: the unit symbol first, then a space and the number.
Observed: mm 38.14
